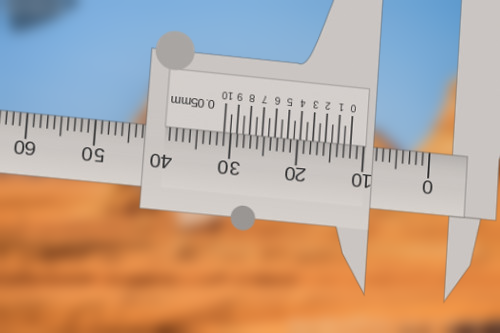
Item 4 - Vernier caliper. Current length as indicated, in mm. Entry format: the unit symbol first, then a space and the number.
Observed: mm 12.0
